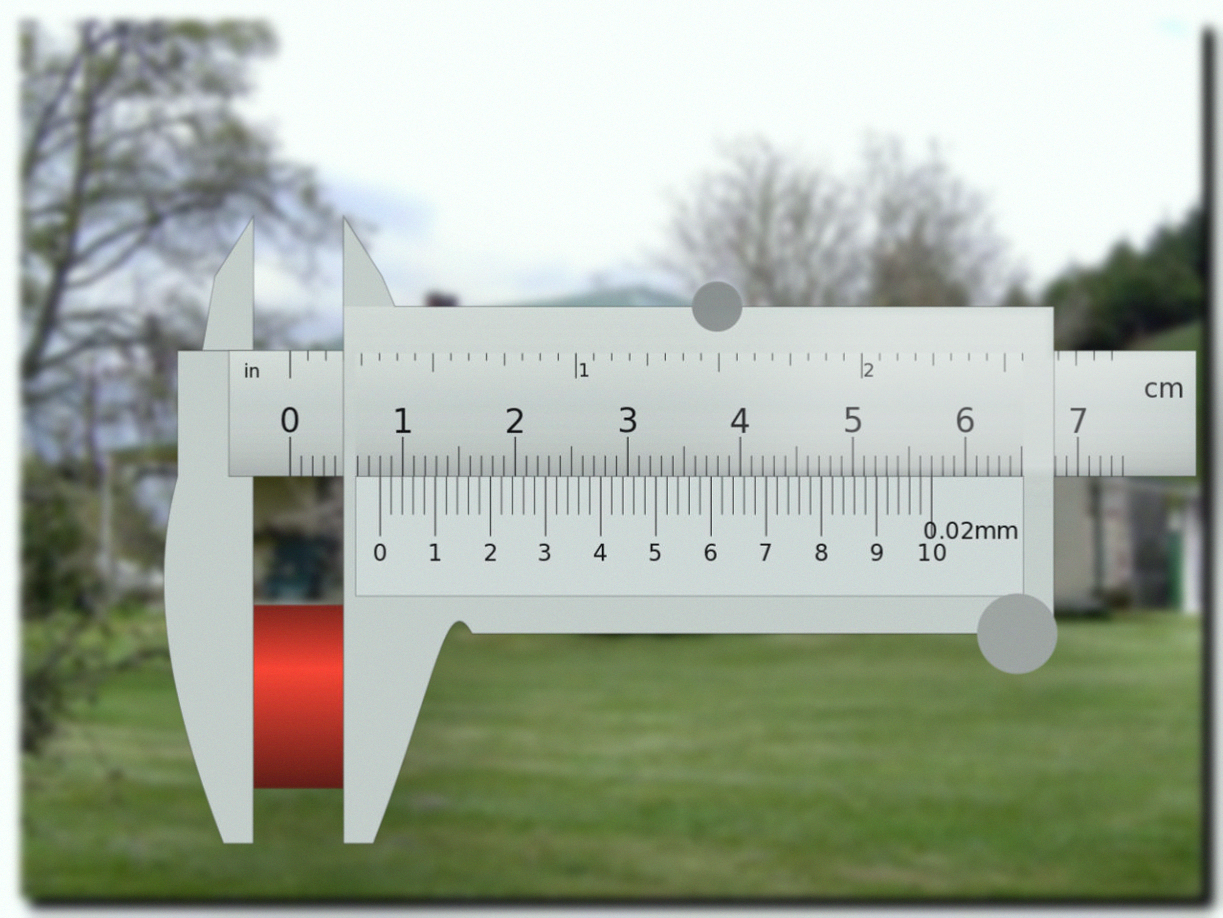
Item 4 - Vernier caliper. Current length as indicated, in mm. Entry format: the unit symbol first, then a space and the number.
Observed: mm 8.0
